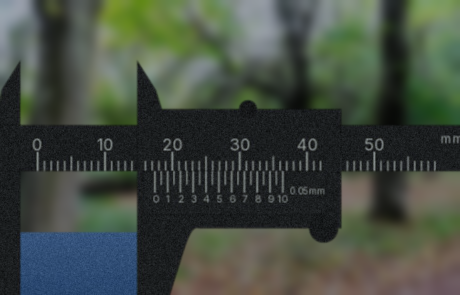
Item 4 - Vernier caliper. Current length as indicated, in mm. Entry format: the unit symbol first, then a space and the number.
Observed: mm 17.4
